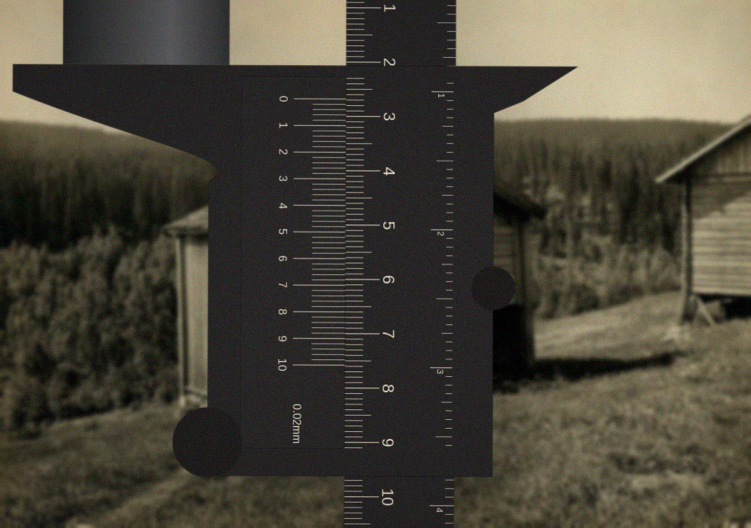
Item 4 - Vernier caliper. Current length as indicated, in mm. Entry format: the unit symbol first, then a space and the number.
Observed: mm 26.8
